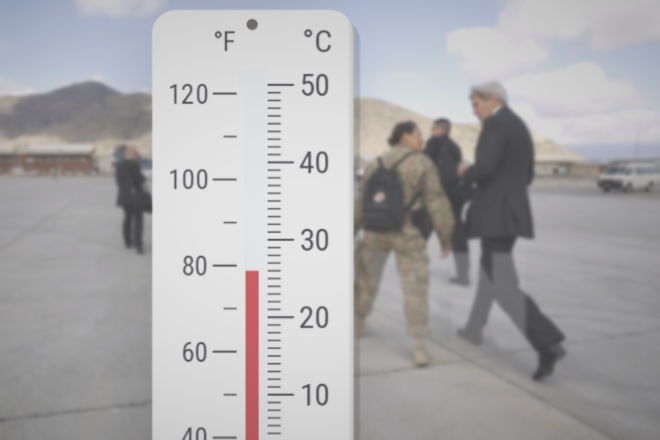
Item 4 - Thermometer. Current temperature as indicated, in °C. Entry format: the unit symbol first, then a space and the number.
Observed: °C 26
